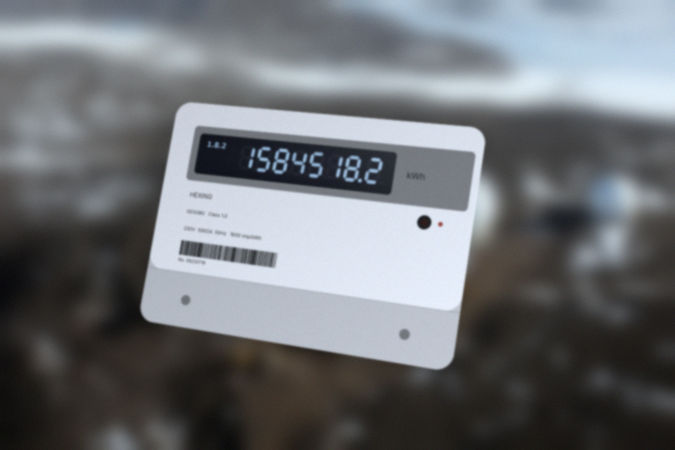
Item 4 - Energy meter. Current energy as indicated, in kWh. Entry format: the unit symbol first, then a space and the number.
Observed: kWh 1584518.2
